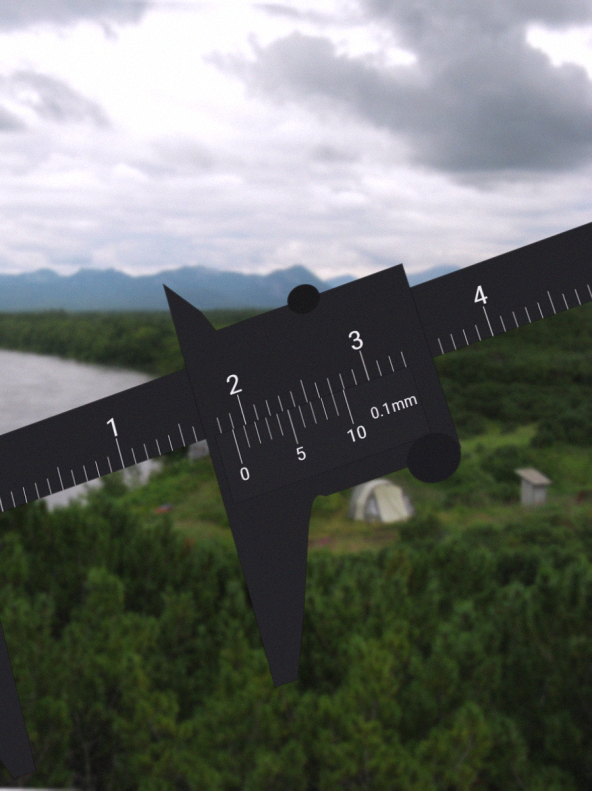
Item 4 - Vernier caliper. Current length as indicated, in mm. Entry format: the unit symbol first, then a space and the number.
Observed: mm 18.9
